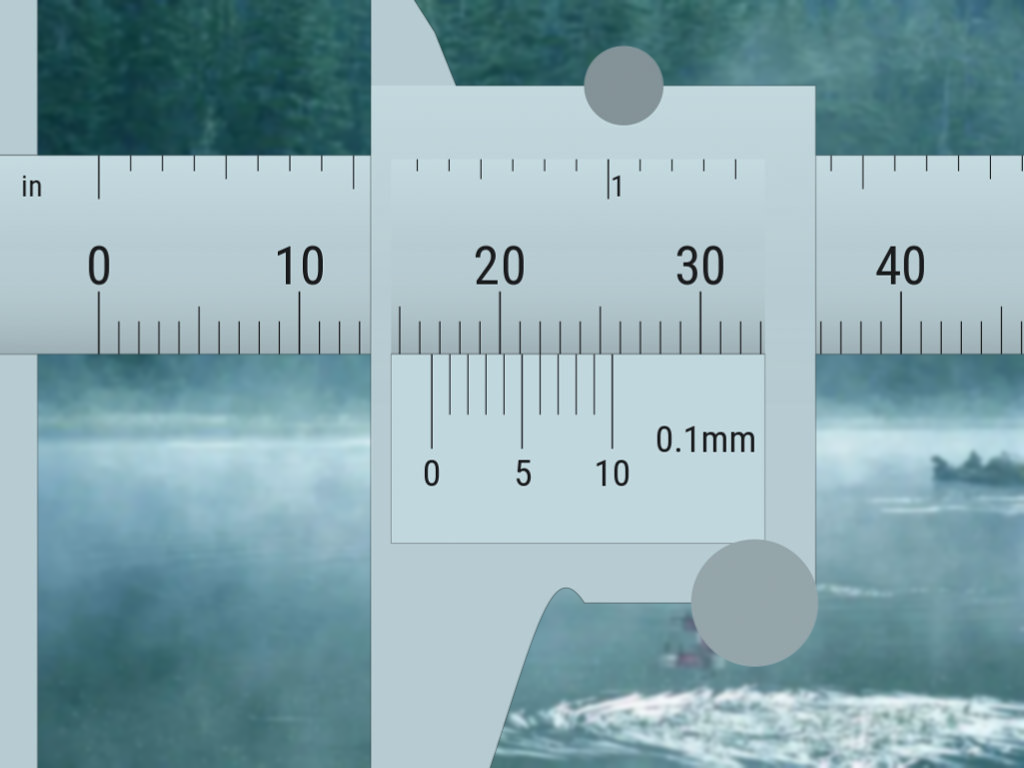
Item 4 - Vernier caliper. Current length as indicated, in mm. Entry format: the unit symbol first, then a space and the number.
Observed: mm 16.6
